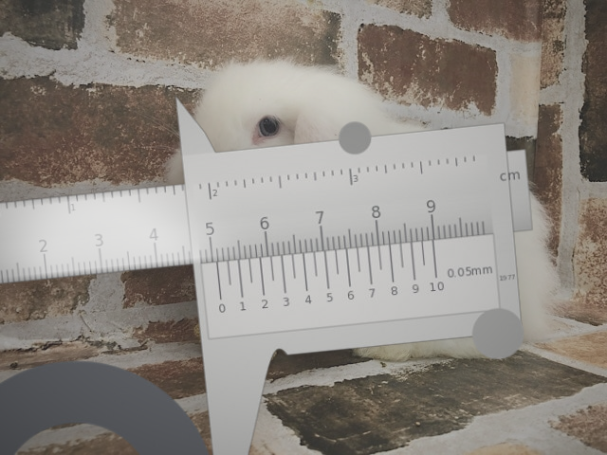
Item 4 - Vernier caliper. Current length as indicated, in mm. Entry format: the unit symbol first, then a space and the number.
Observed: mm 50.8
